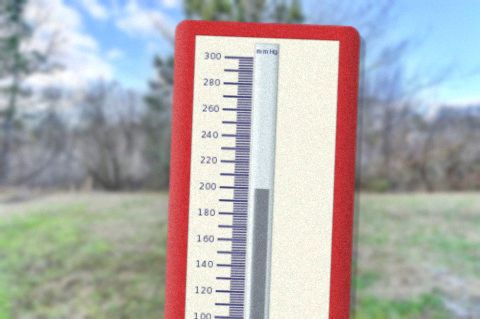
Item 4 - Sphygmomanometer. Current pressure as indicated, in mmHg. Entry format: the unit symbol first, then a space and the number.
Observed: mmHg 200
